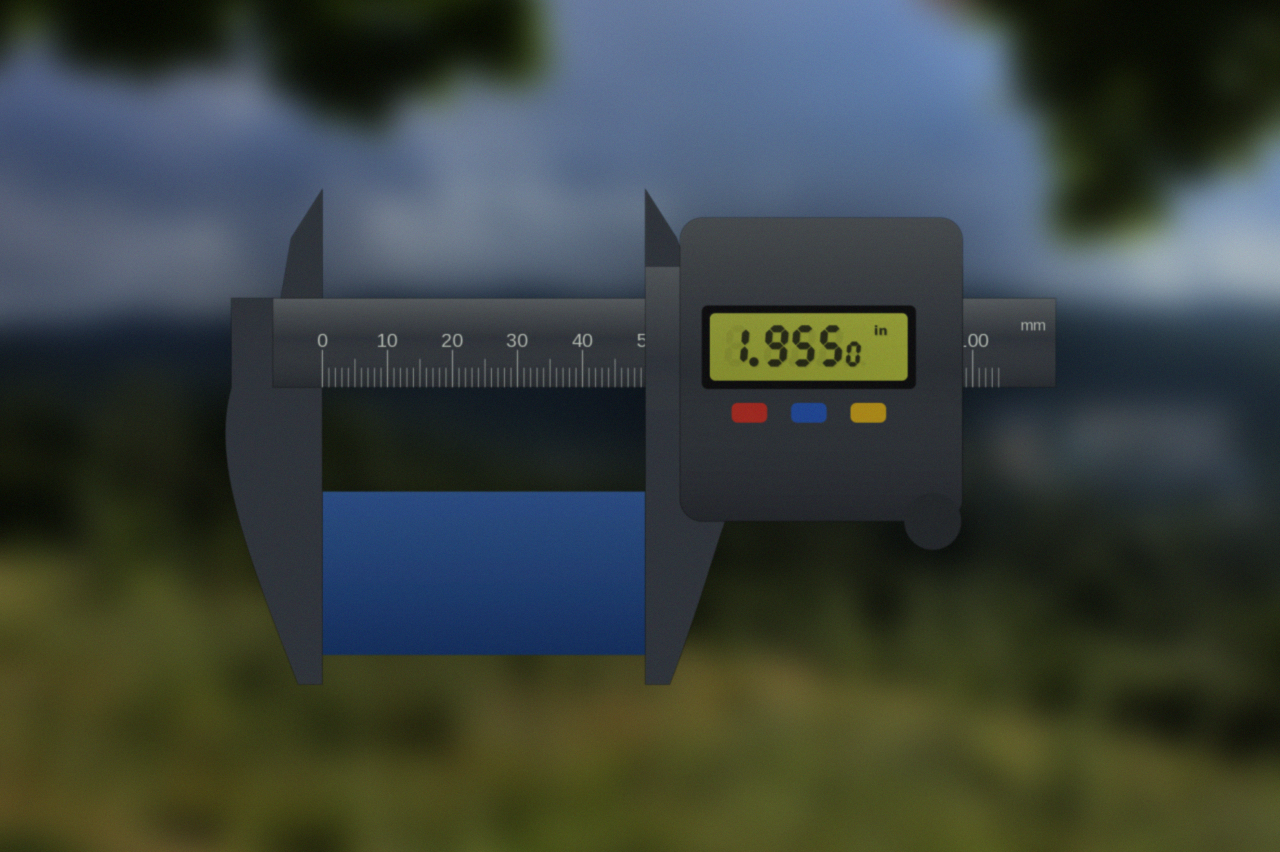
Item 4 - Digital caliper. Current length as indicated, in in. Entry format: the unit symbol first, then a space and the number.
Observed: in 1.9550
